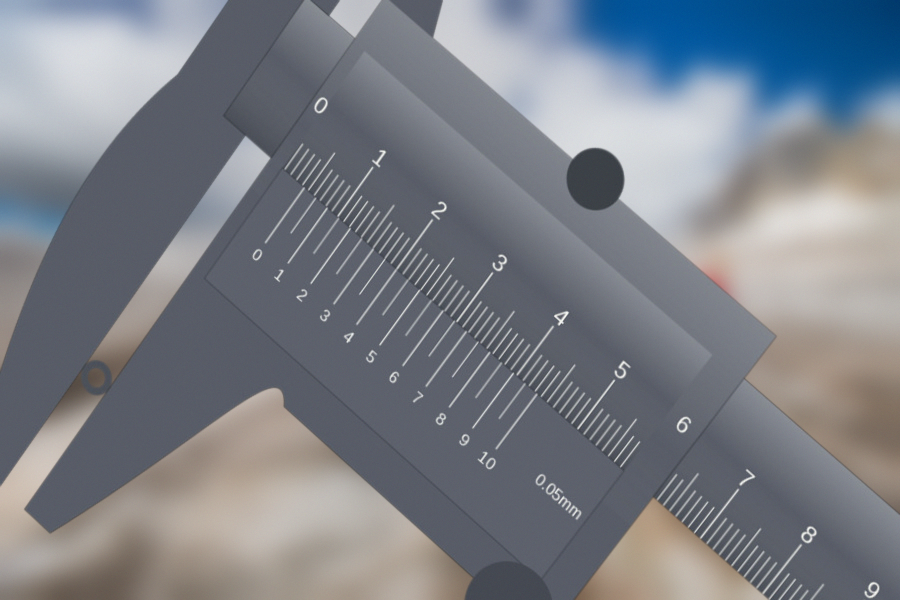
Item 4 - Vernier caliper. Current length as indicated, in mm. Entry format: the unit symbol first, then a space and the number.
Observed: mm 4.4
